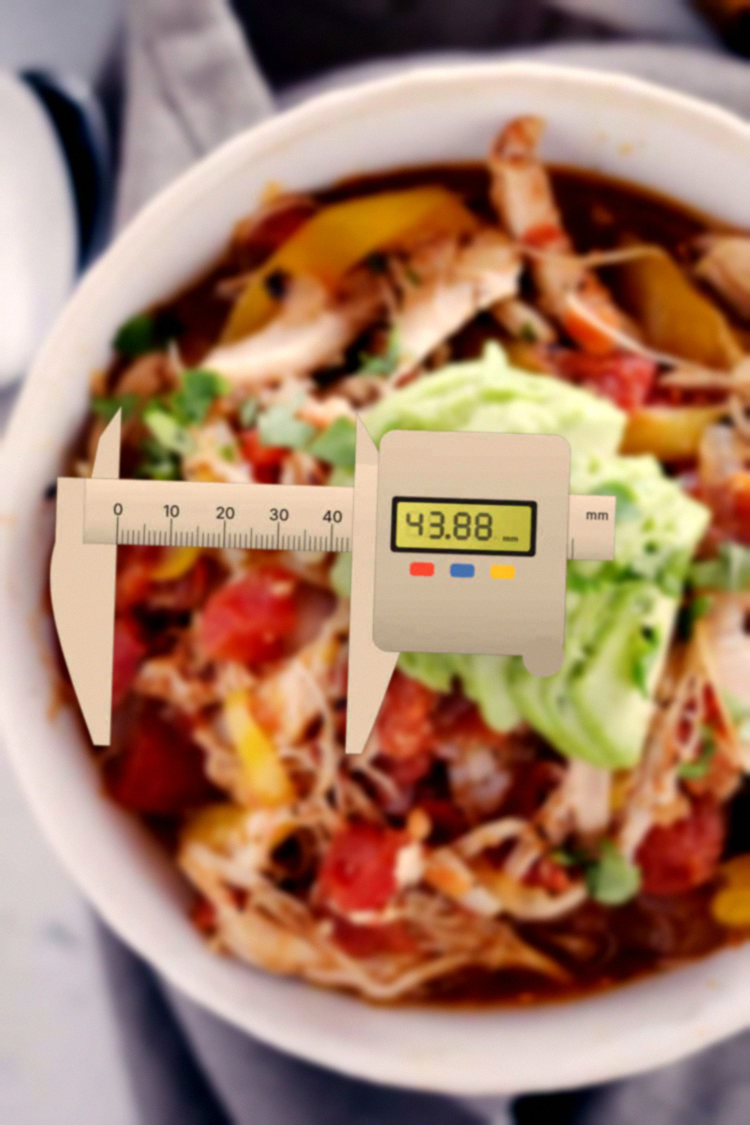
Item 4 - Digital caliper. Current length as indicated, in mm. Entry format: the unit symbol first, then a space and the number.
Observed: mm 43.88
